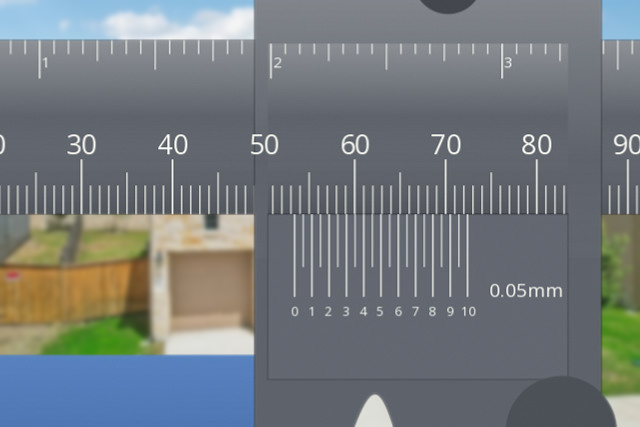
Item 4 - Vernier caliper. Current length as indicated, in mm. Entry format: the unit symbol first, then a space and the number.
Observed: mm 53.4
